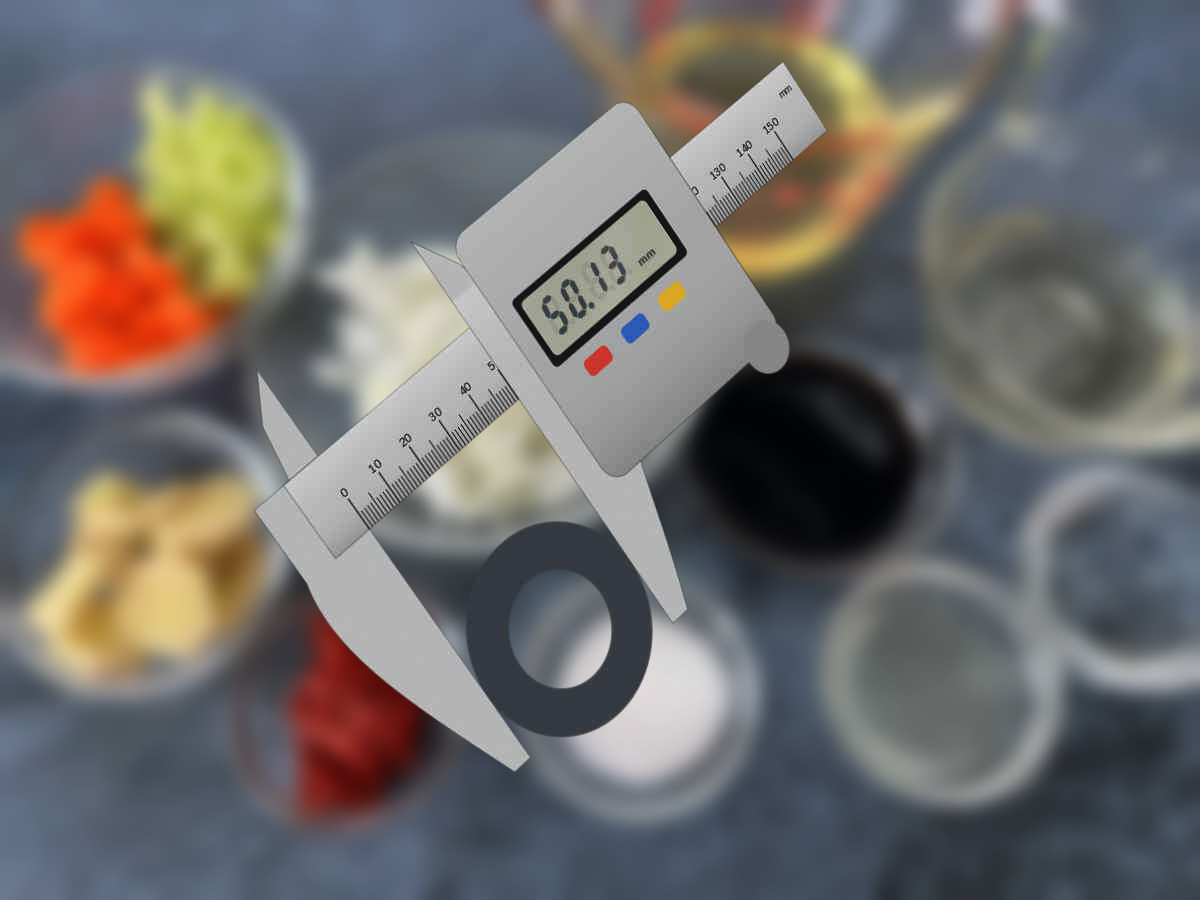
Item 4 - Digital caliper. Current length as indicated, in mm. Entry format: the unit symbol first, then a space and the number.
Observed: mm 50.13
